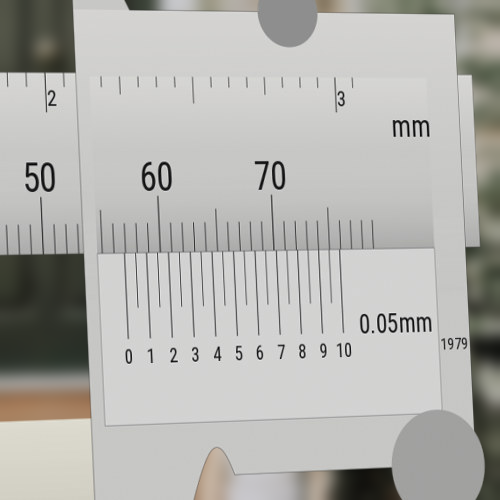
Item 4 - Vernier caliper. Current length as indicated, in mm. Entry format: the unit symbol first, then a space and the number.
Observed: mm 56.9
